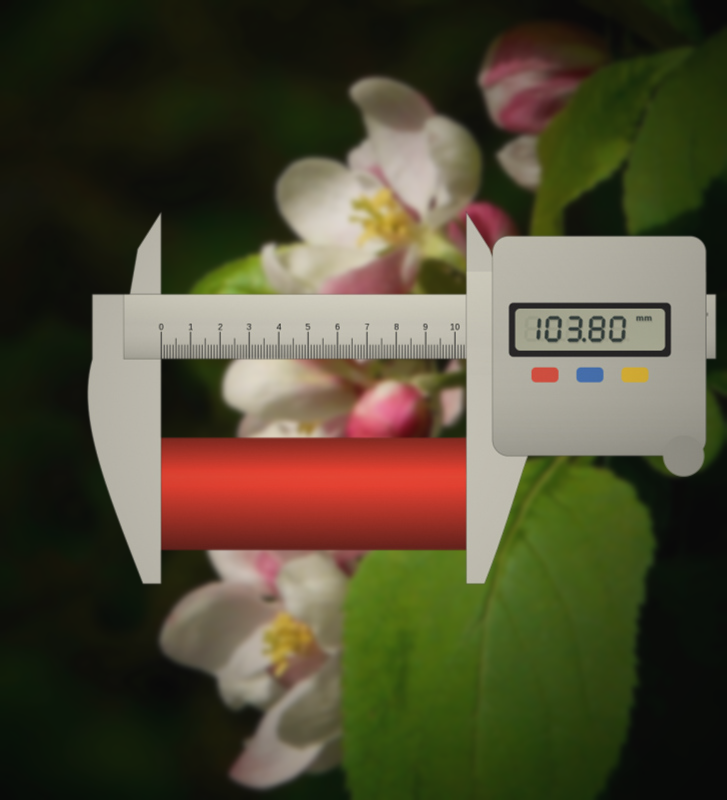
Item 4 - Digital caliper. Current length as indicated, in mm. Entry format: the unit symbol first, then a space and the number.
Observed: mm 103.80
